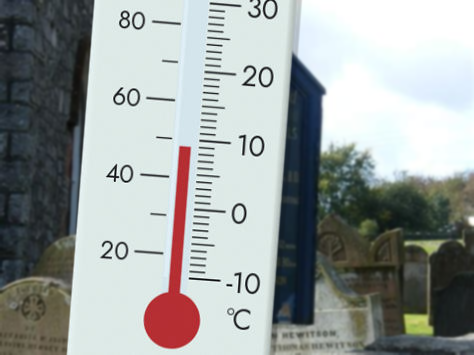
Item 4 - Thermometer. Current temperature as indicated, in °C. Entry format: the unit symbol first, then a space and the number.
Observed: °C 9
